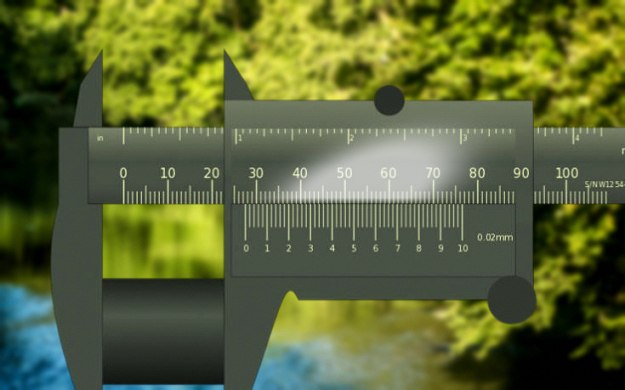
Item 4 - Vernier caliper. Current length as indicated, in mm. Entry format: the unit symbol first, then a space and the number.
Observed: mm 27.5
